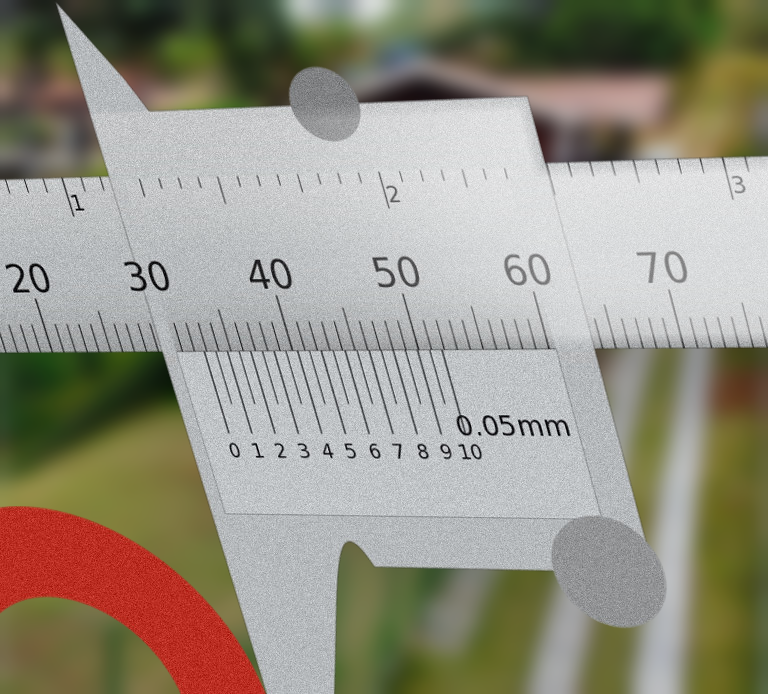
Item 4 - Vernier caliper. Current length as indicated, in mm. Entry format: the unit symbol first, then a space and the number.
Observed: mm 32.8
